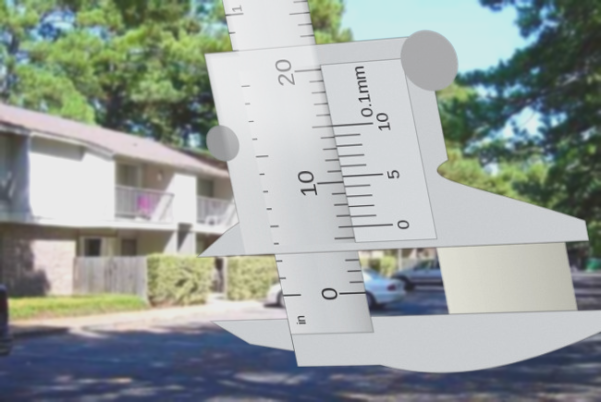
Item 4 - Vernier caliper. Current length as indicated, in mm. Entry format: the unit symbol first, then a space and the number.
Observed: mm 6.0
